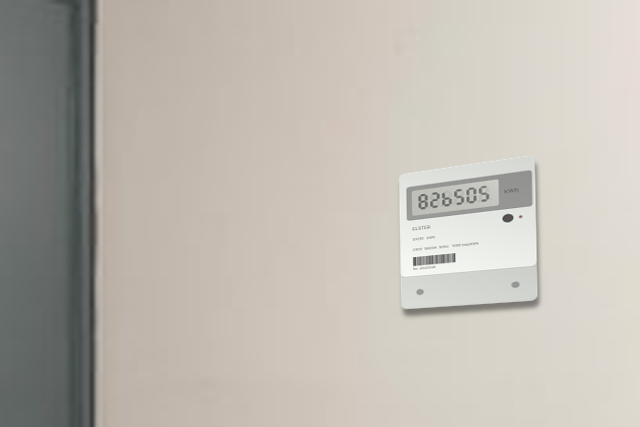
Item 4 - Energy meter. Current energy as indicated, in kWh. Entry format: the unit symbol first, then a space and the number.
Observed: kWh 826505
